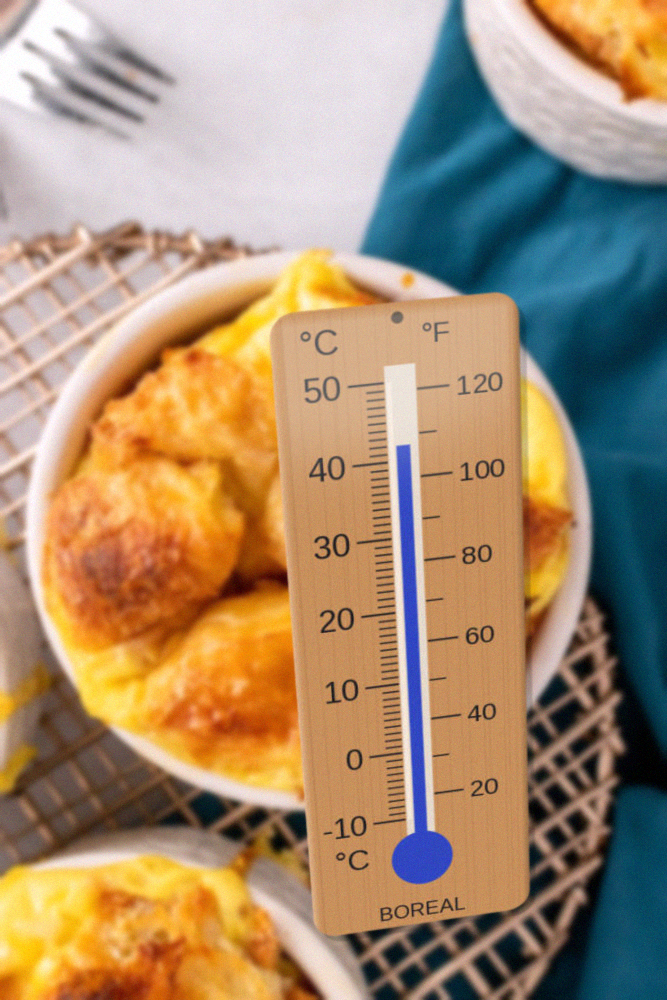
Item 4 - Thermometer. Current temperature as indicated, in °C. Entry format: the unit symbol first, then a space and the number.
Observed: °C 42
